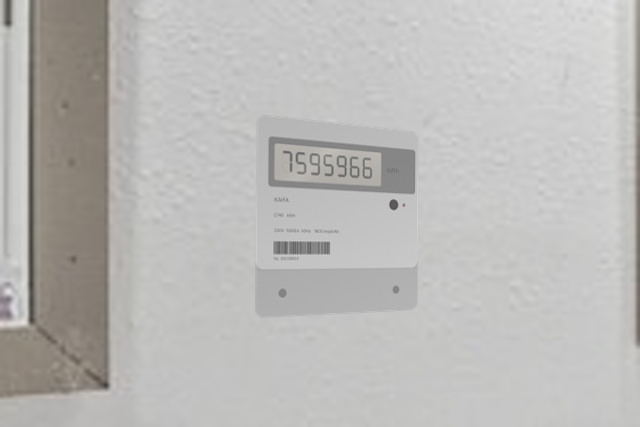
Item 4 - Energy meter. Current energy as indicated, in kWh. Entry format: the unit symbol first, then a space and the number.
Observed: kWh 7595966
